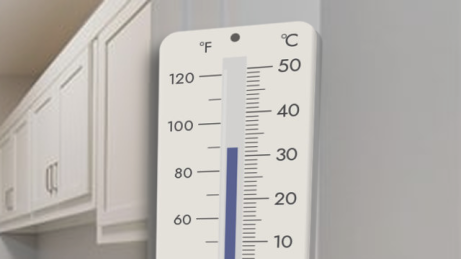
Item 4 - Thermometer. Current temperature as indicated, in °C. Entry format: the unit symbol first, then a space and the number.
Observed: °C 32
